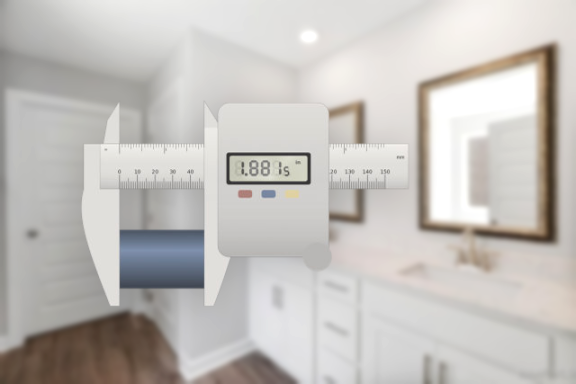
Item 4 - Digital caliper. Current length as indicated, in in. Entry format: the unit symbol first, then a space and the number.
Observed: in 1.8815
